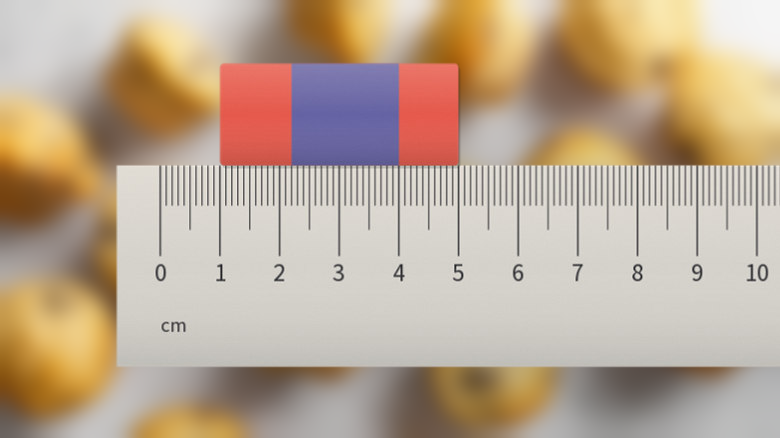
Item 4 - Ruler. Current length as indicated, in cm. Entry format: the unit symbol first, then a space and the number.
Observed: cm 4
